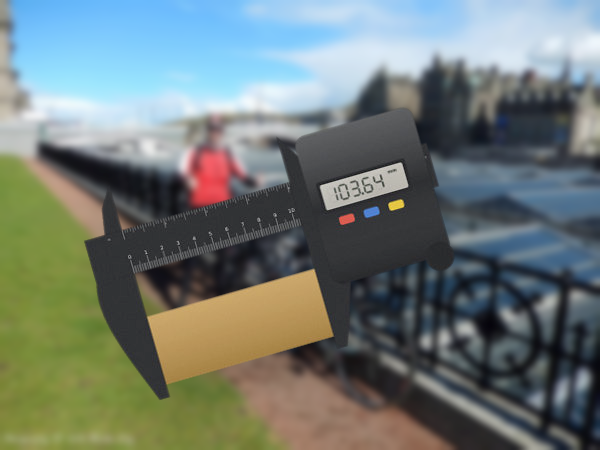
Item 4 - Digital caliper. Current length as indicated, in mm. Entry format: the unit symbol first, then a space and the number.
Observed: mm 103.64
